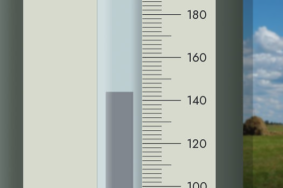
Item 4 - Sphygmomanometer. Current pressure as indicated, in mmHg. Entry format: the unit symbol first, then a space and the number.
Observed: mmHg 144
